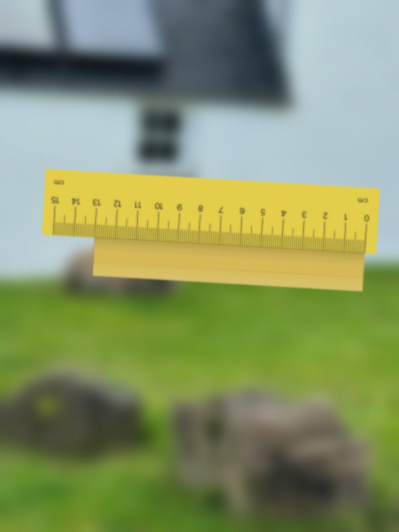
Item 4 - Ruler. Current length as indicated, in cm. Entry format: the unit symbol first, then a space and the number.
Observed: cm 13
